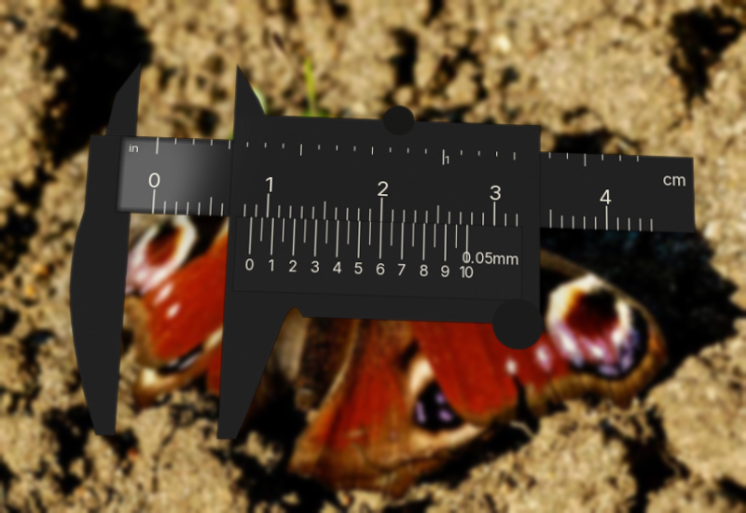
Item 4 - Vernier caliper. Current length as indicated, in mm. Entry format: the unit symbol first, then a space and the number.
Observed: mm 8.6
